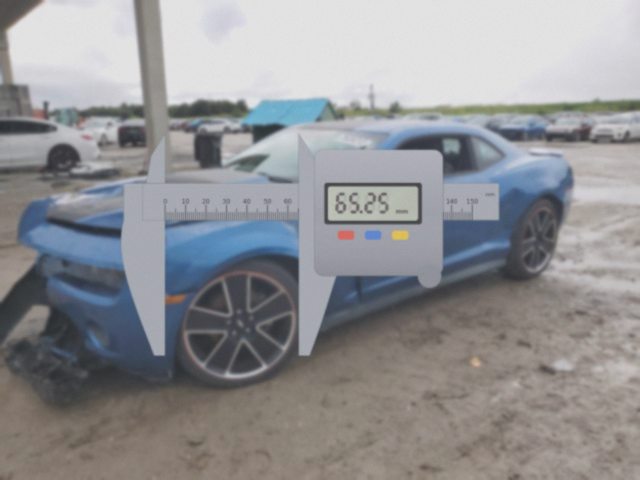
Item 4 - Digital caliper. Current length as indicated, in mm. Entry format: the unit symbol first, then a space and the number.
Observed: mm 65.25
